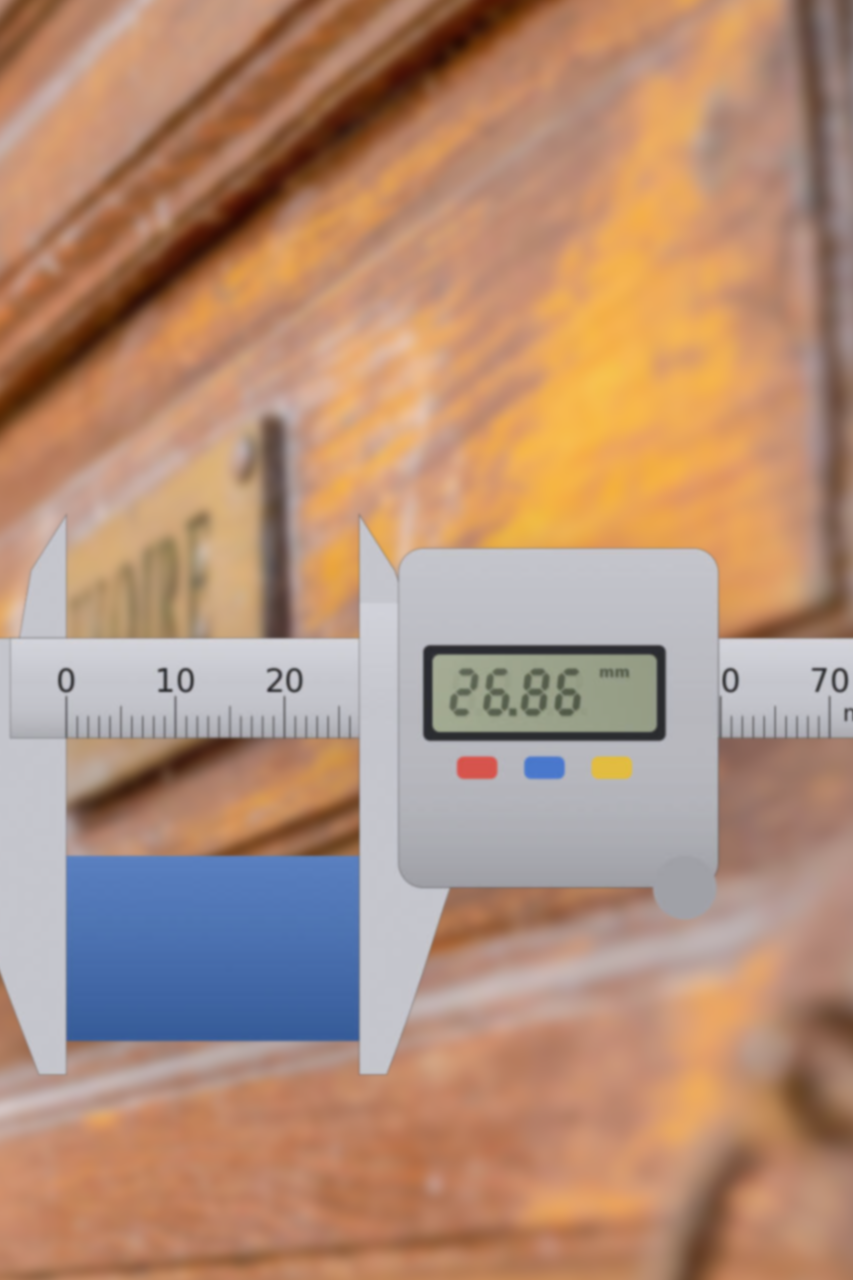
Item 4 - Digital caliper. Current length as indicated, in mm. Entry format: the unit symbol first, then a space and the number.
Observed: mm 26.86
